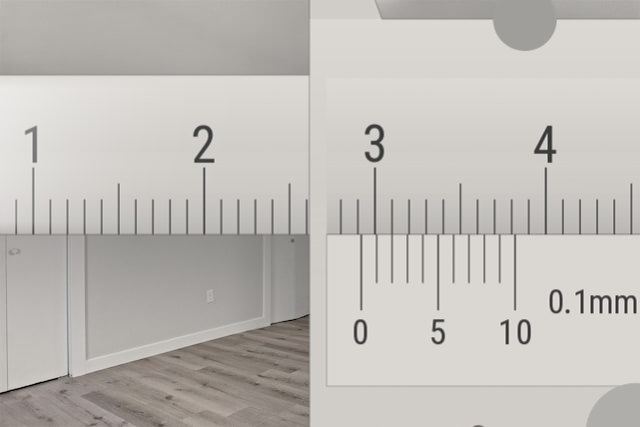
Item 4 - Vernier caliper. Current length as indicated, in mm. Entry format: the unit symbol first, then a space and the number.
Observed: mm 29.2
